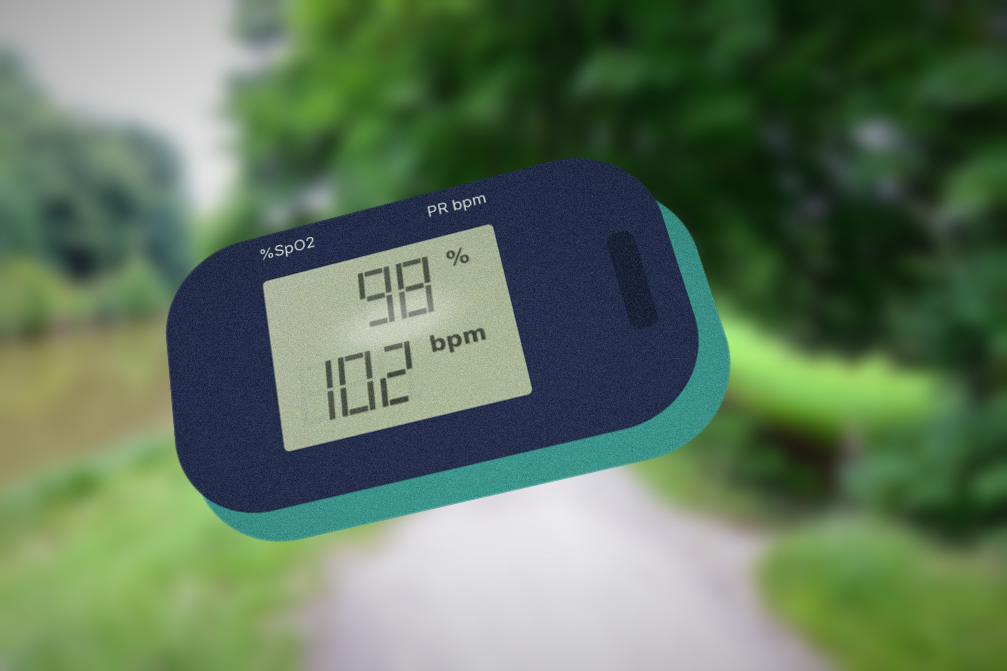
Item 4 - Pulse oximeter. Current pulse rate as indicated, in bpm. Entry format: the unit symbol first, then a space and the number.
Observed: bpm 102
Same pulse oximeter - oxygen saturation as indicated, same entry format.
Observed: % 98
